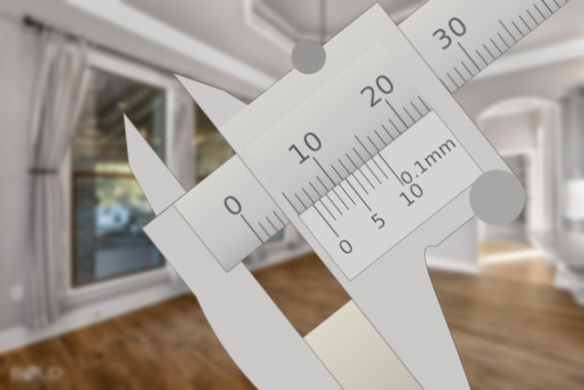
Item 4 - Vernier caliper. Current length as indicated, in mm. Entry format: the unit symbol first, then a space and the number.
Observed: mm 6.8
